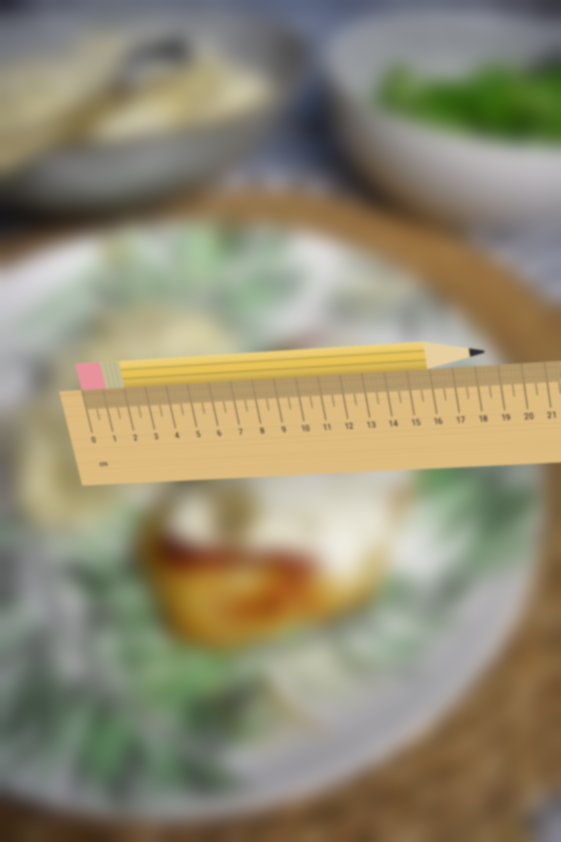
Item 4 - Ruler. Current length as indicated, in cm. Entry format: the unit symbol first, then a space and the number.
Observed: cm 18.5
